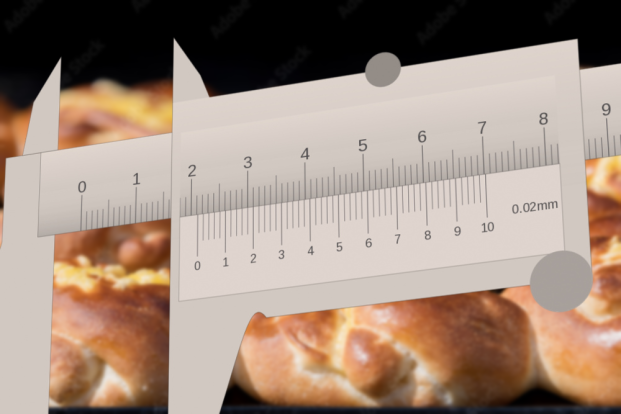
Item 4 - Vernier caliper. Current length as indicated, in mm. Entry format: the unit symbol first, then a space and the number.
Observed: mm 21.2
